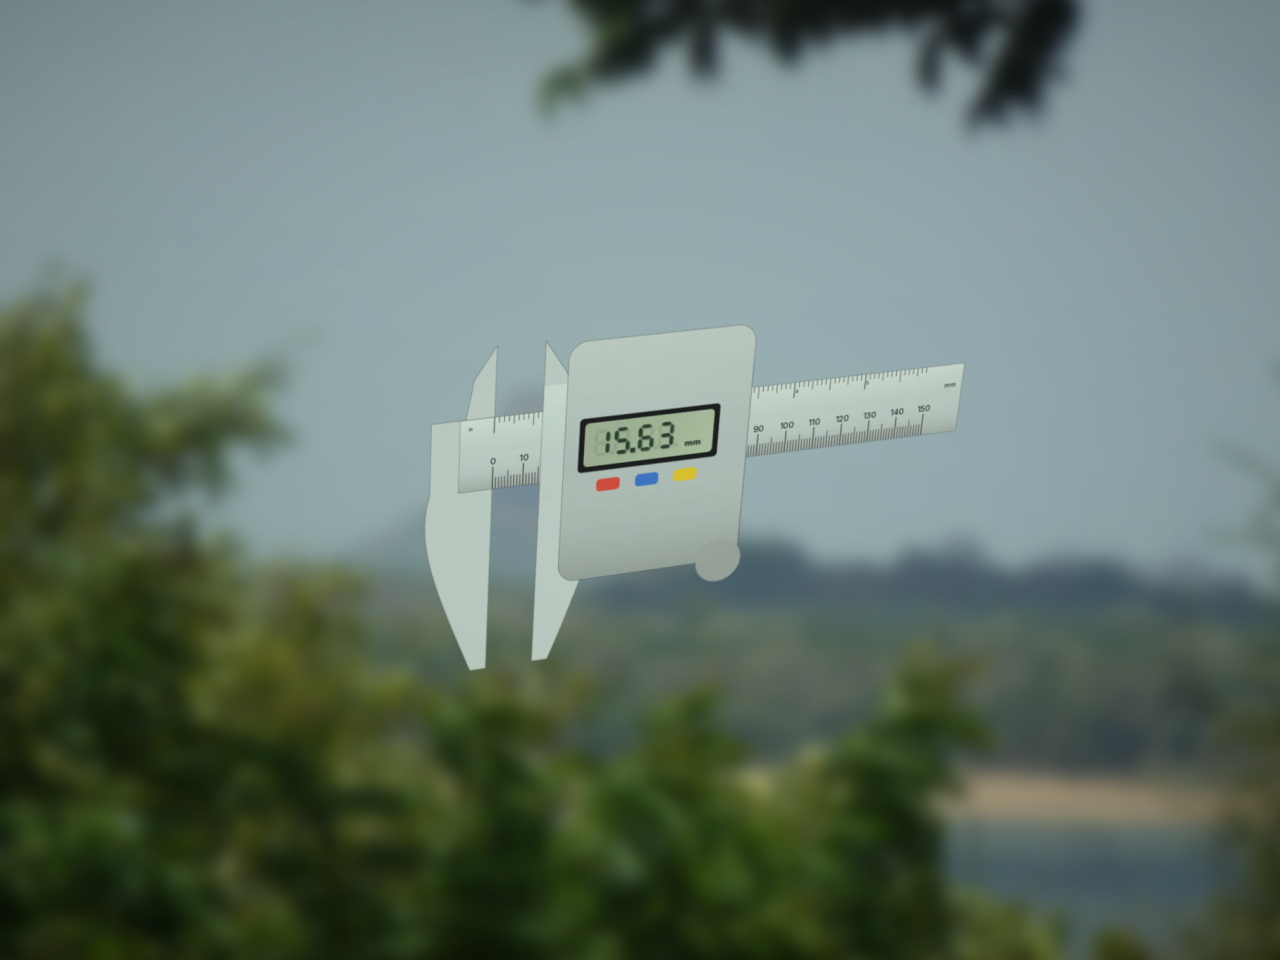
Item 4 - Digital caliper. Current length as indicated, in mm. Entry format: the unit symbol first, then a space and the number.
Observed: mm 15.63
